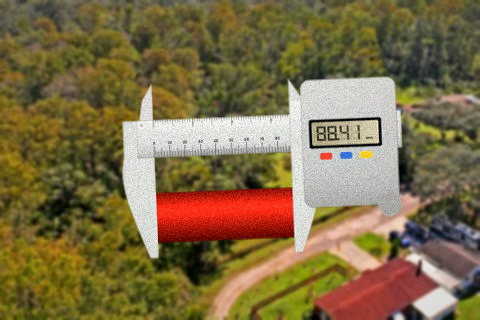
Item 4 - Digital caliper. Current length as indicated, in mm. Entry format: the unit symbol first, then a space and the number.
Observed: mm 88.41
